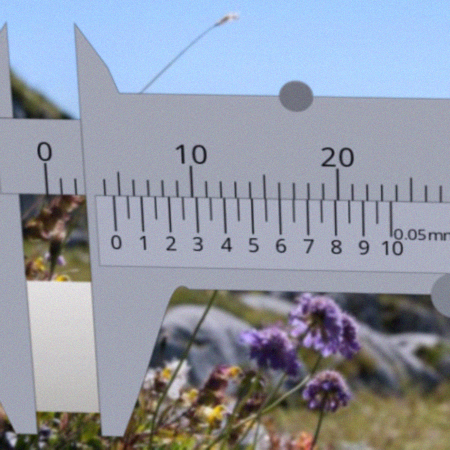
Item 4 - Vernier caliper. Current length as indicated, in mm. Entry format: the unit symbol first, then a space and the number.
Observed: mm 4.6
